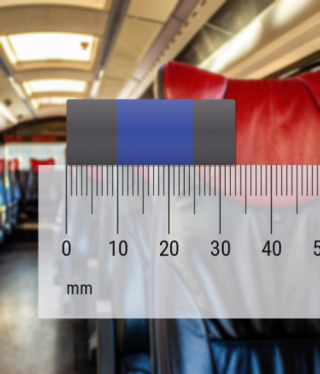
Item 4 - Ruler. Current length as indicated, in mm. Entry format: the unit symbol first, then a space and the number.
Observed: mm 33
